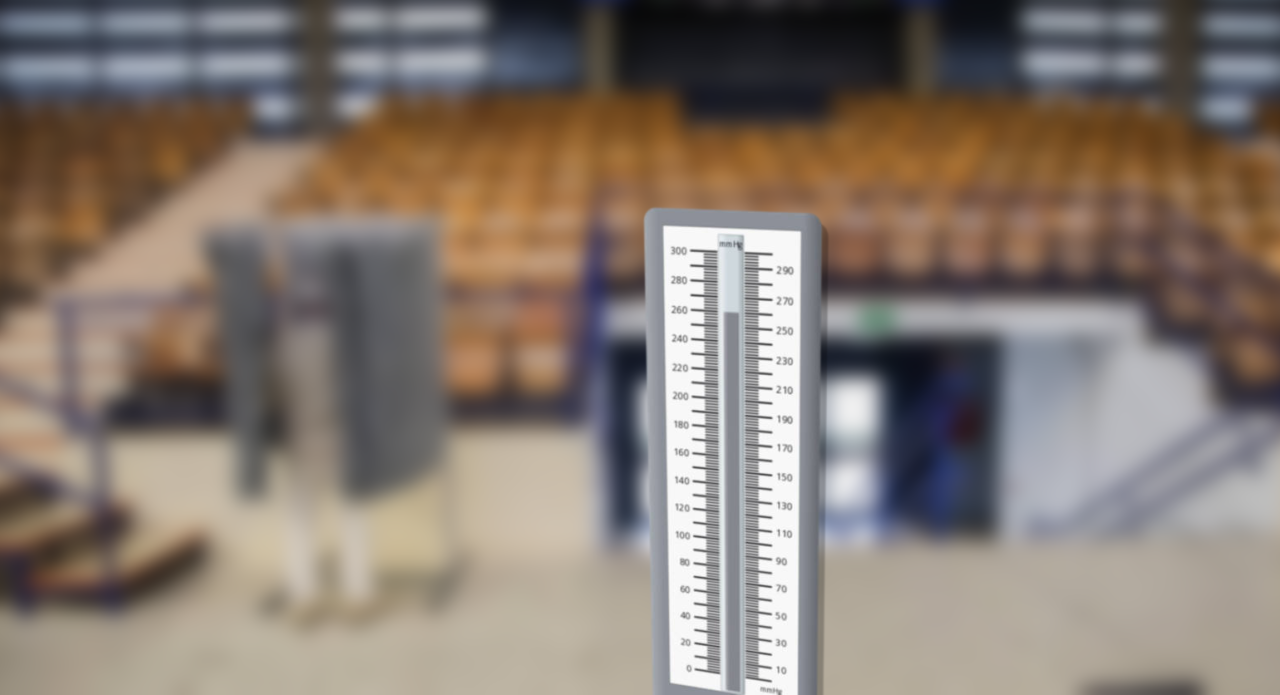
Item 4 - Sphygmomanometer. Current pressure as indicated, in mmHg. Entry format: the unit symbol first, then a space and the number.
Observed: mmHg 260
